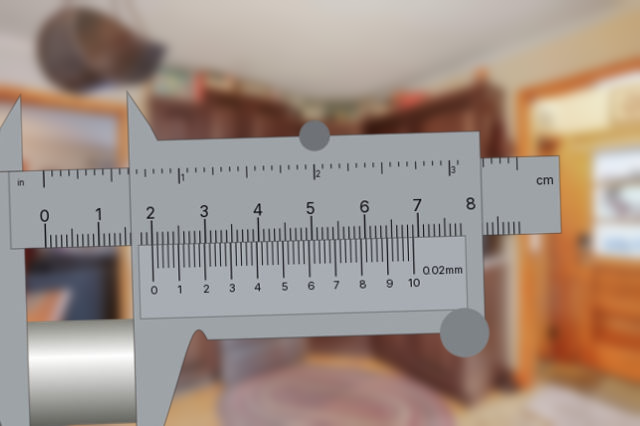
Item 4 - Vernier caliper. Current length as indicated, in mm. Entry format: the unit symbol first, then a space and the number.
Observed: mm 20.0
